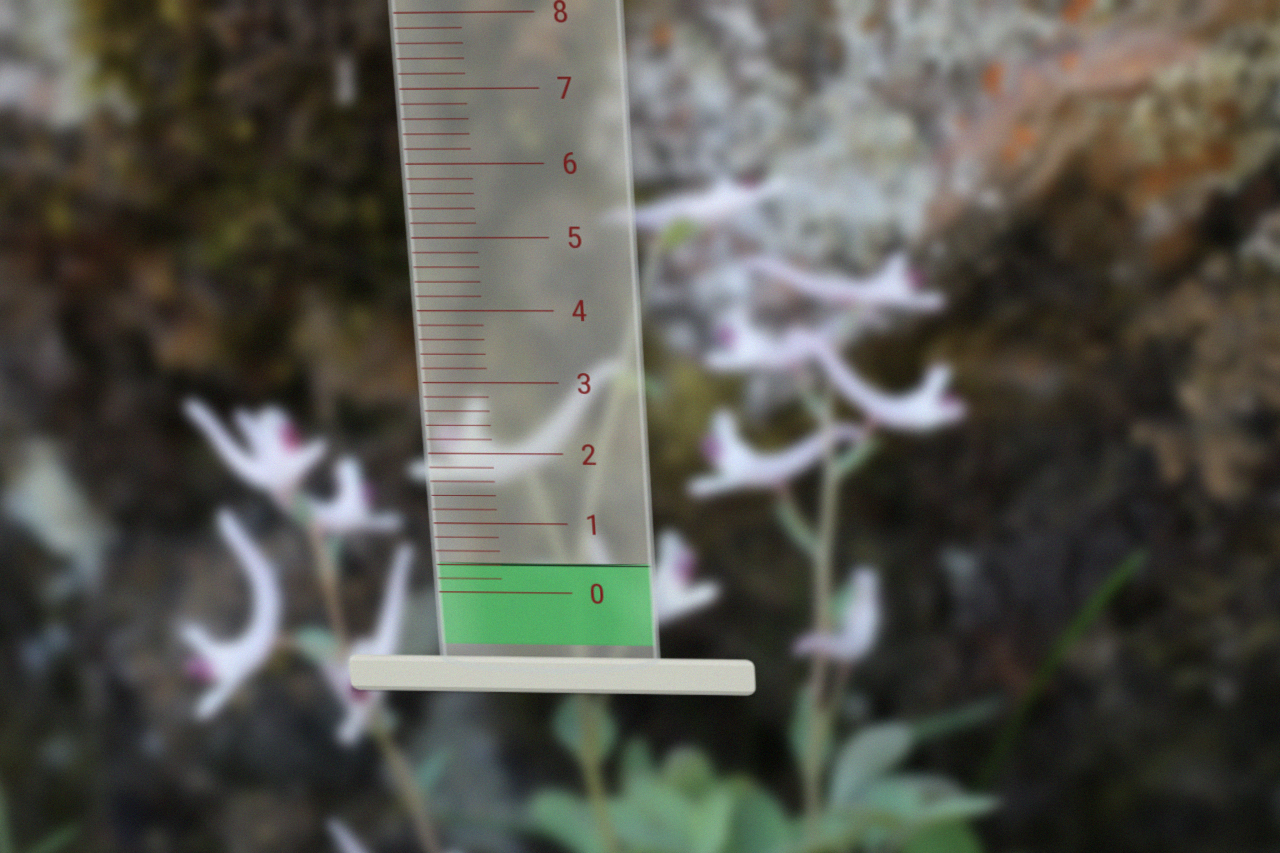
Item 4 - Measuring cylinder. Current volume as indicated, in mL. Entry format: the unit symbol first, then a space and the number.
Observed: mL 0.4
